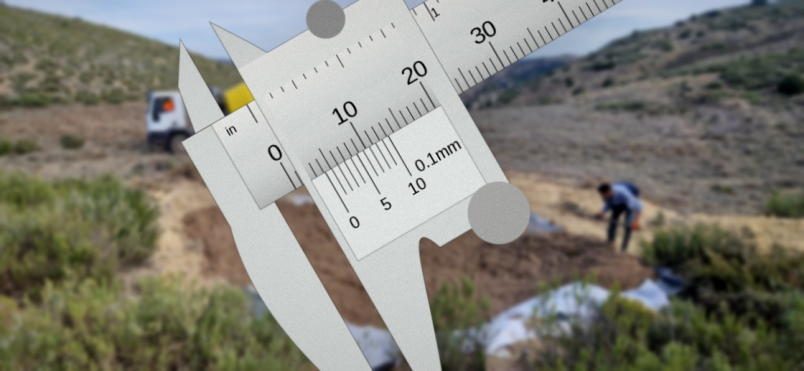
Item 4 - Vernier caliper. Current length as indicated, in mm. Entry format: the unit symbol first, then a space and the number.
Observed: mm 4.2
